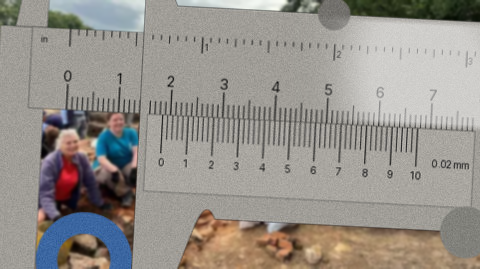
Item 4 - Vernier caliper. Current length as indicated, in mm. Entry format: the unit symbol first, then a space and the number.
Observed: mm 18.5
